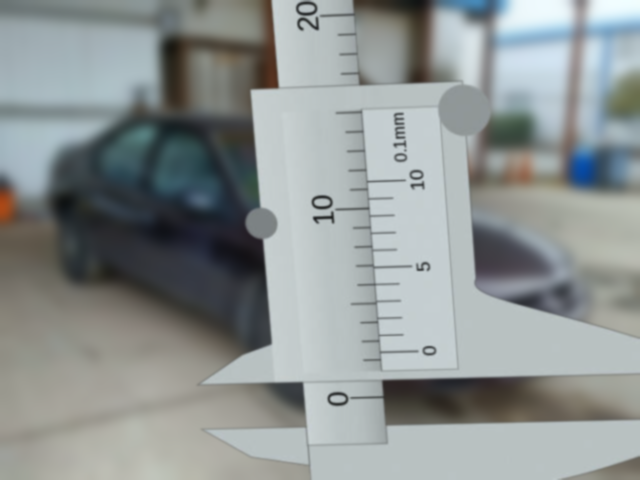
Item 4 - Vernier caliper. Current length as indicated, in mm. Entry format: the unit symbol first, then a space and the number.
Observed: mm 2.4
